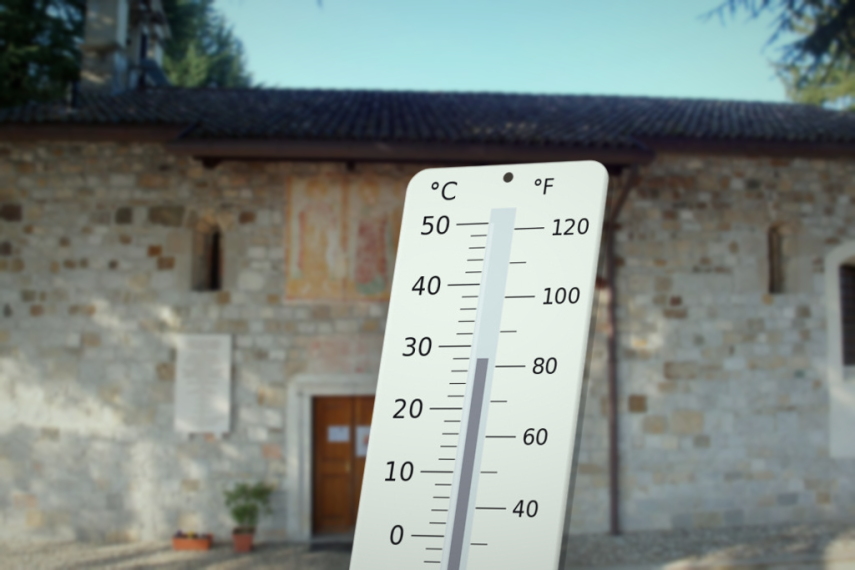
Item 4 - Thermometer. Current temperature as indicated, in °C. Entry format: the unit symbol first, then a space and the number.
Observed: °C 28
